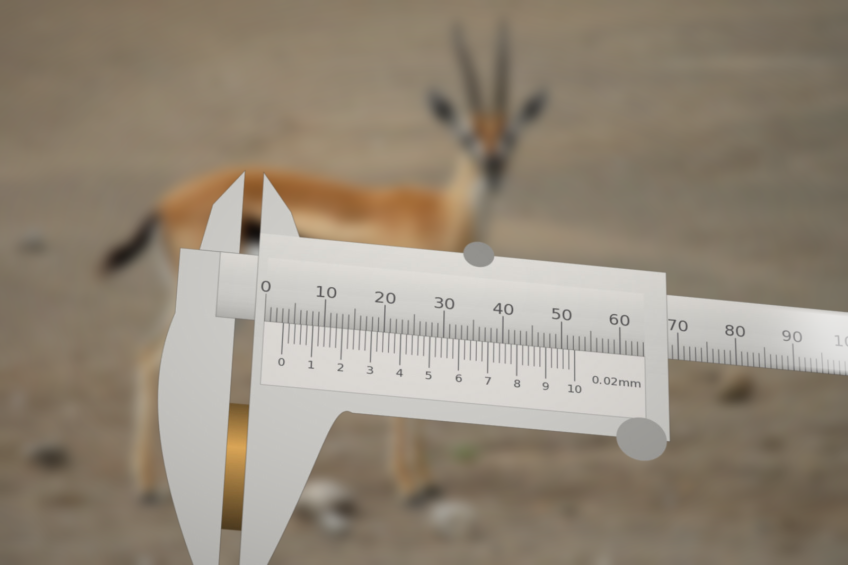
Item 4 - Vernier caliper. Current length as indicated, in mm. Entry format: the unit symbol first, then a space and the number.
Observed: mm 3.2
